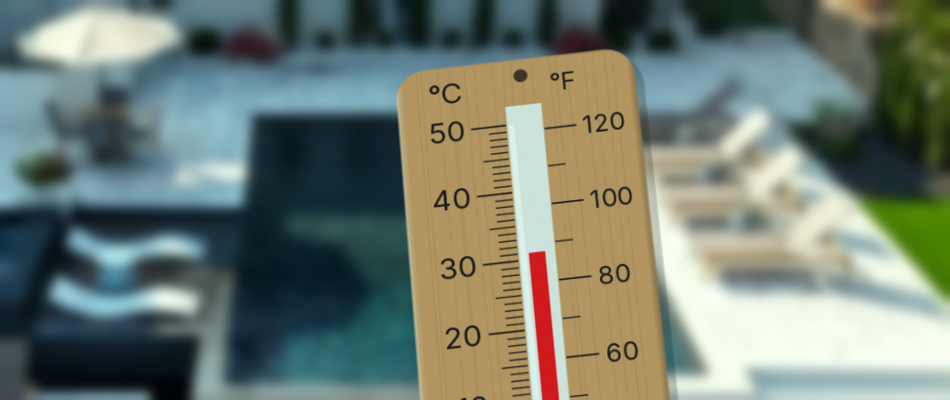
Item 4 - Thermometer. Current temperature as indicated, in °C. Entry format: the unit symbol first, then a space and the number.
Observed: °C 31
